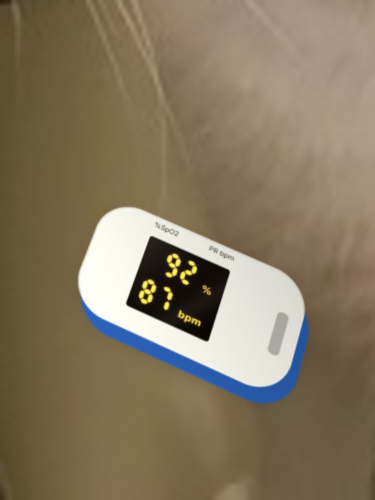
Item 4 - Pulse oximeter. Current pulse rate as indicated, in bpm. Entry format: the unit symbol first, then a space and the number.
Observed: bpm 87
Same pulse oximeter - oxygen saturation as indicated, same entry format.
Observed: % 92
